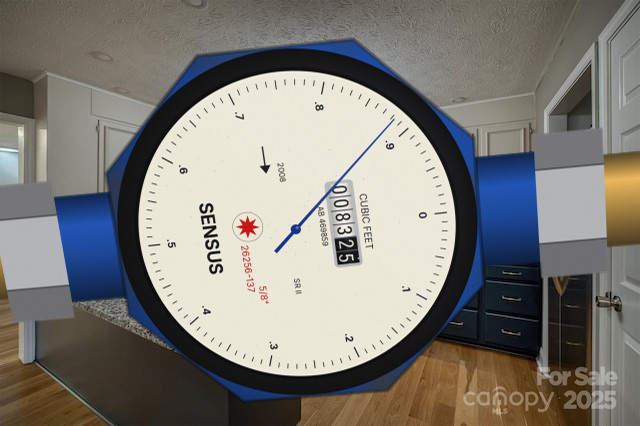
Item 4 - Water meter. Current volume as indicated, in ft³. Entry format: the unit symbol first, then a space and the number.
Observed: ft³ 8324.88
